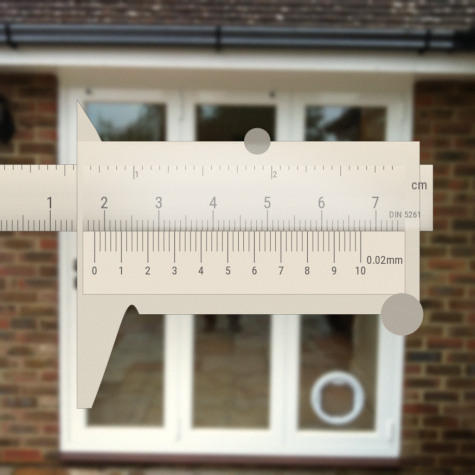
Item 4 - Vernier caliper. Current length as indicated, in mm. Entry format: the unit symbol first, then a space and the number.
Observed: mm 18.2
